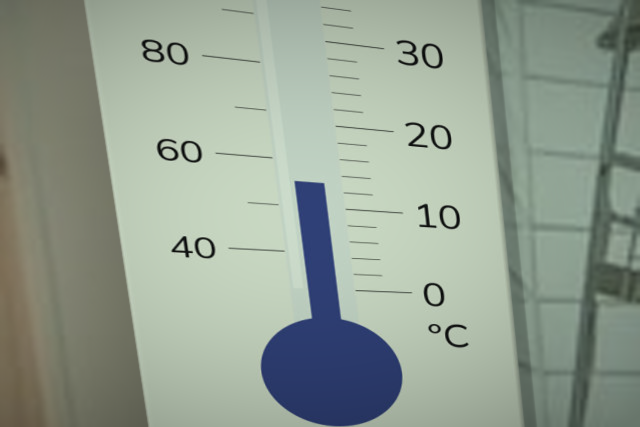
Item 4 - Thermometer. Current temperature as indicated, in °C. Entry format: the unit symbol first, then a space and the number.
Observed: °C 13
